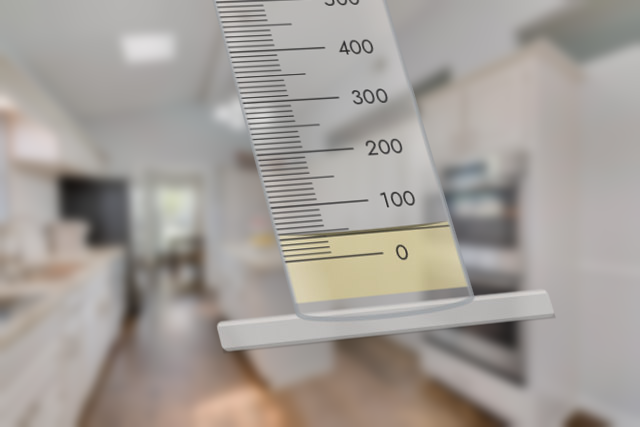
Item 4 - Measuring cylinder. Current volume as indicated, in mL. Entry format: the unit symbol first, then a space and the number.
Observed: mL 40
